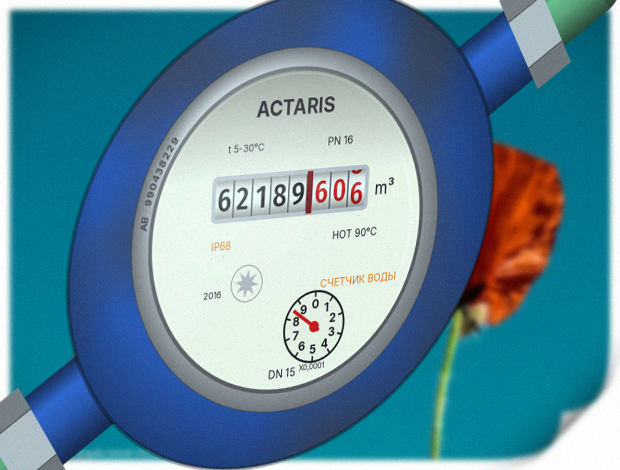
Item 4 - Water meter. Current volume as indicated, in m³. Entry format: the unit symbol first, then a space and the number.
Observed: m³ 62189.6058
